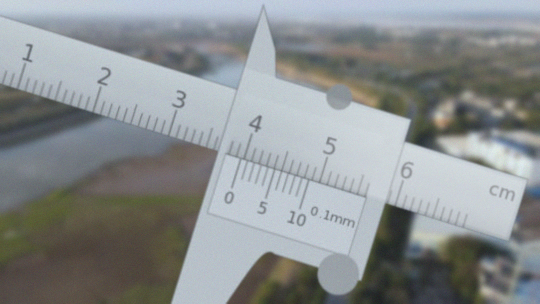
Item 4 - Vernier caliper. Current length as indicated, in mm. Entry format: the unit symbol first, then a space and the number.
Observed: mm 39.6
